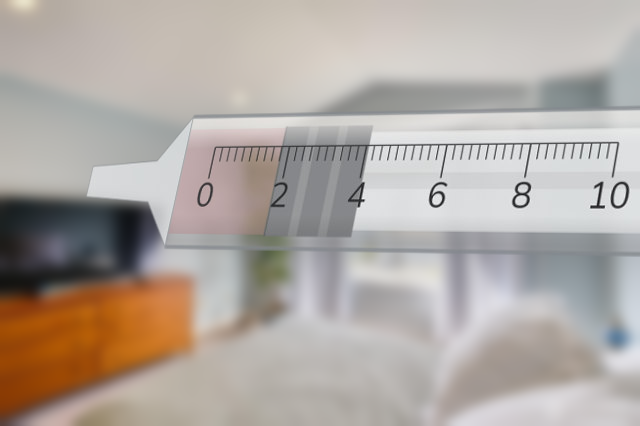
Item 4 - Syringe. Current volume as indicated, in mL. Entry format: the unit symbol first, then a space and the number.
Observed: mL 1.8
